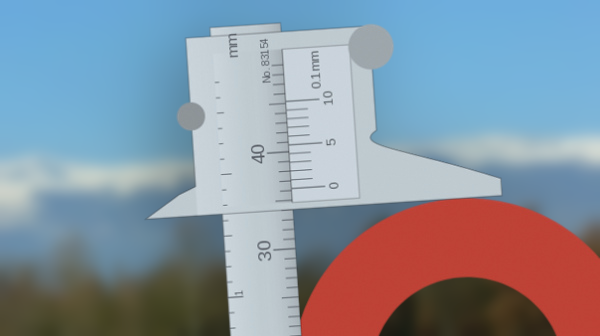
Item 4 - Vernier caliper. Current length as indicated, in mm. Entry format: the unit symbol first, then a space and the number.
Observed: mm 36.2
